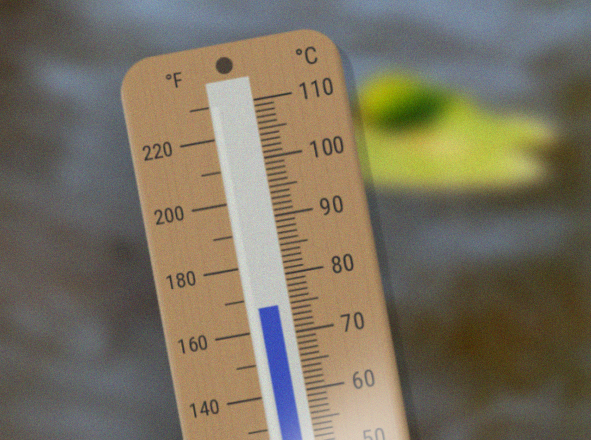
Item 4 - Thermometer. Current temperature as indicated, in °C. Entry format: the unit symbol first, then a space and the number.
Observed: °C 75
